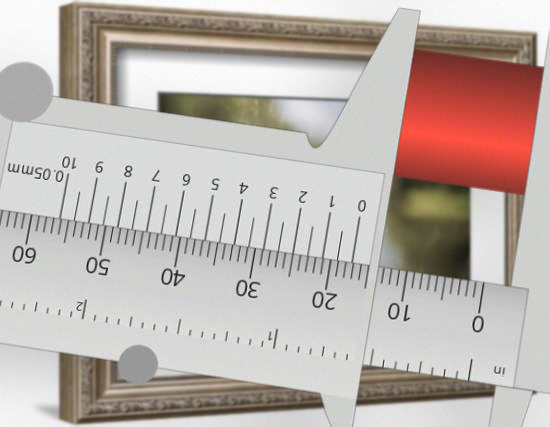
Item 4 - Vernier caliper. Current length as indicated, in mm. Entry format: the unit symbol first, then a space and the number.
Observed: mm 17.2
